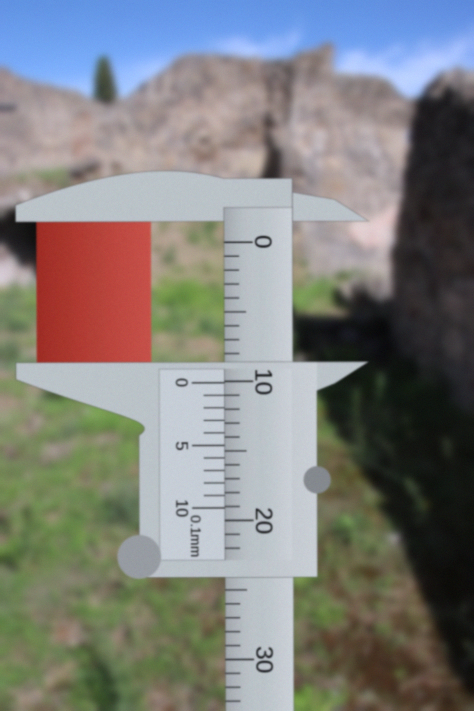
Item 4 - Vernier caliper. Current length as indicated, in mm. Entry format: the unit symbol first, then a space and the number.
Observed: mm 10.1
